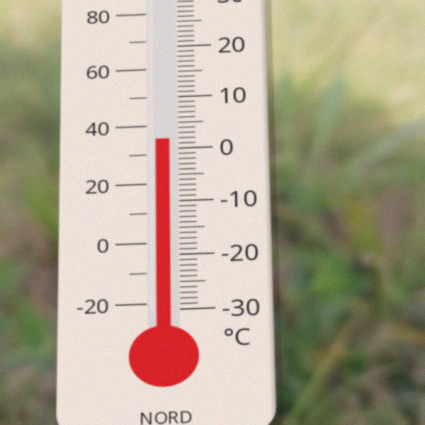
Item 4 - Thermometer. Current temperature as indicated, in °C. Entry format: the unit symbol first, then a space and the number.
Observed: °C 2
